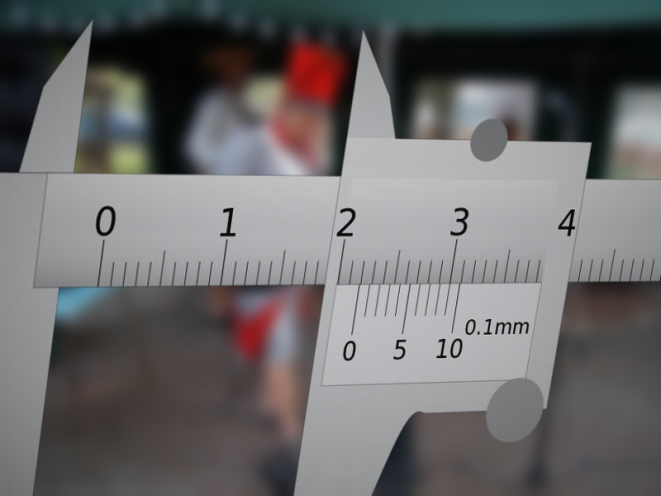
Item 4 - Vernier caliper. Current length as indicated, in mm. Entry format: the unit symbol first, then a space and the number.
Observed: mm 21.9
